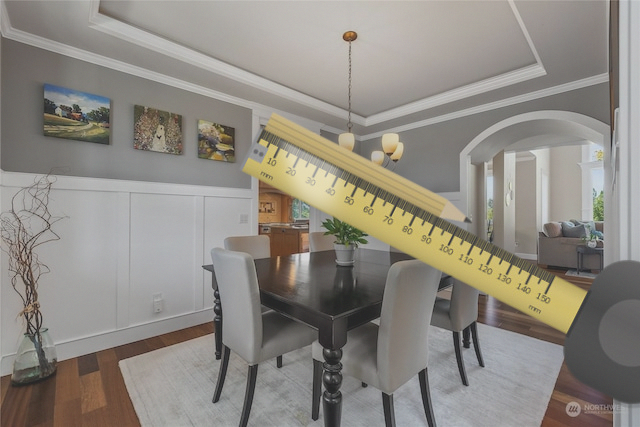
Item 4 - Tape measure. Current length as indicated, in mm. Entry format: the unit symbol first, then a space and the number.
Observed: mm 105
